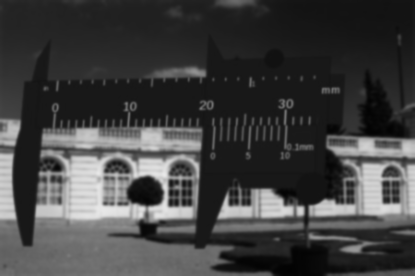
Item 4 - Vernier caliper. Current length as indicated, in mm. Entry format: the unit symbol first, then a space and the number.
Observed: mm 21.2
